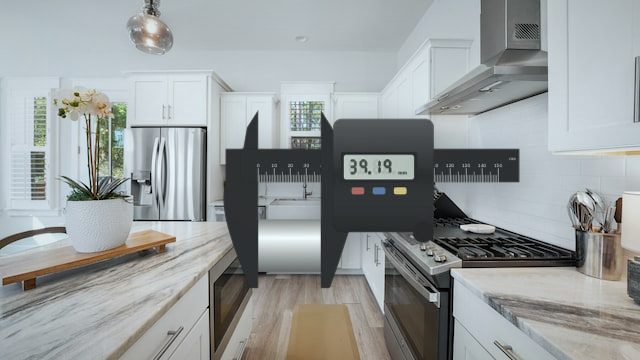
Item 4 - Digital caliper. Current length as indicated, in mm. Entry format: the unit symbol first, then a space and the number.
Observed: mm 39.19
